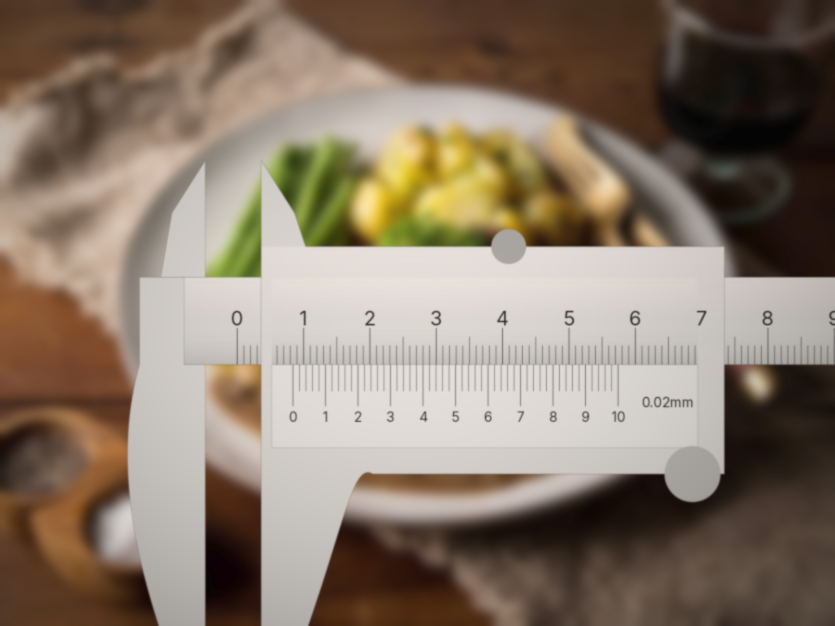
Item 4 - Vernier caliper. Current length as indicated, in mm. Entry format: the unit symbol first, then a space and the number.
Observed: mm 8.4
